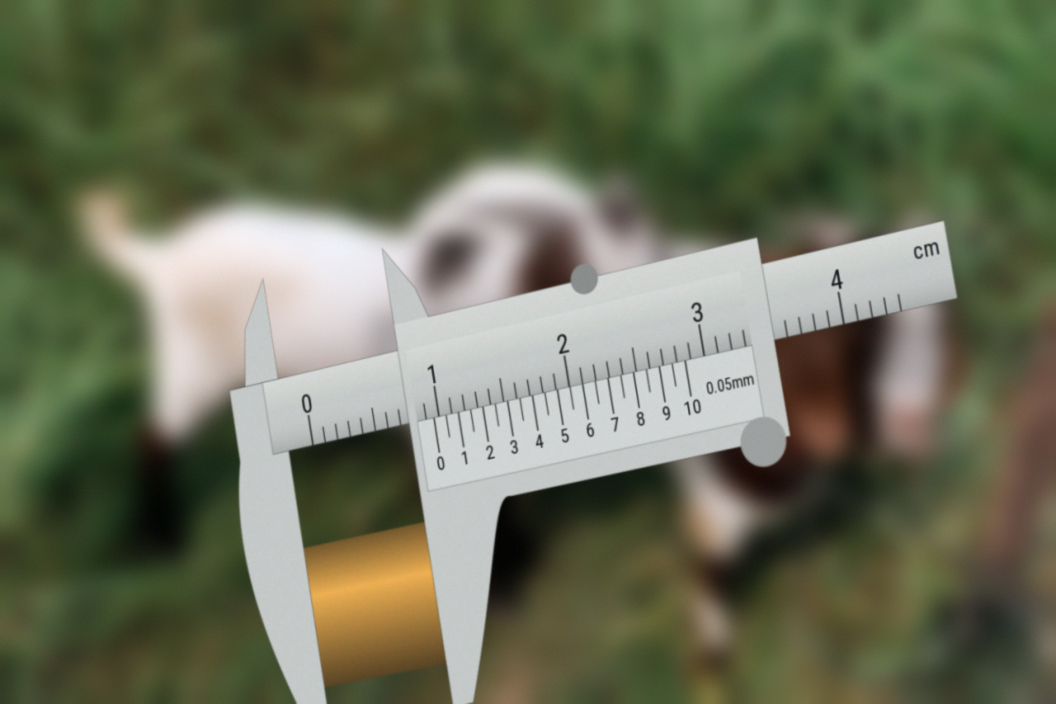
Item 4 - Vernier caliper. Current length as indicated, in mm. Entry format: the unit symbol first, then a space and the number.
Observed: mm 9.6
